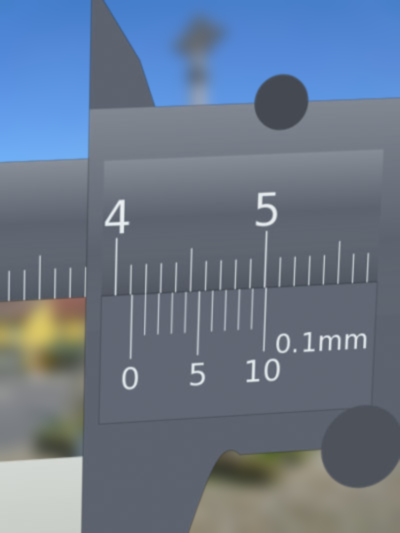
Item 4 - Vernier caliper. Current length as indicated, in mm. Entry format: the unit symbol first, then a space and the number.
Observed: mm 41.1
